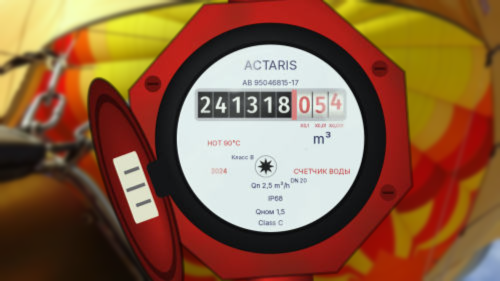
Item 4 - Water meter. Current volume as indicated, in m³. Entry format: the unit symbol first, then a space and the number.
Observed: m³ 241318.054
